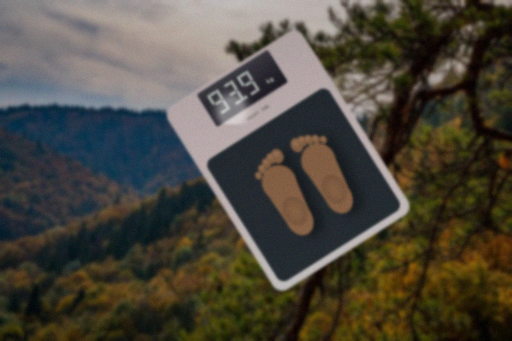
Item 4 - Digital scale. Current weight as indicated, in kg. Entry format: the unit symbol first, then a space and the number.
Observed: kg 93.9
